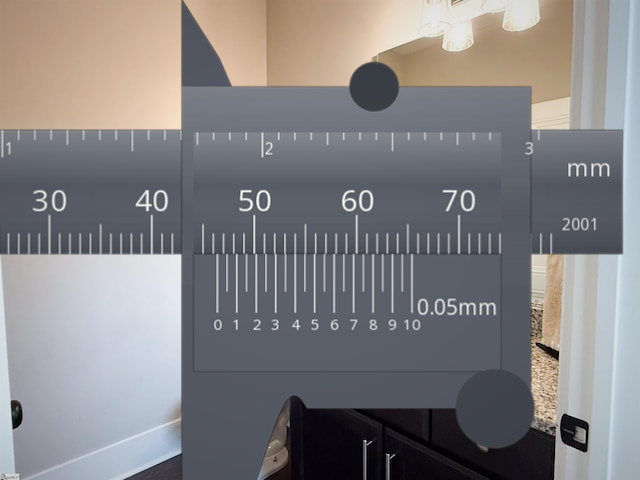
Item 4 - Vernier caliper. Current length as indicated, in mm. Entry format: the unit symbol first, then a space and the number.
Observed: mm 46.4
